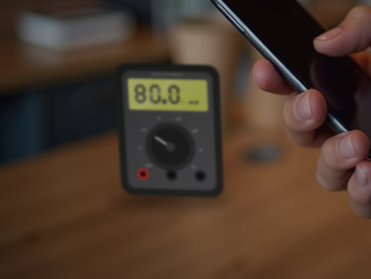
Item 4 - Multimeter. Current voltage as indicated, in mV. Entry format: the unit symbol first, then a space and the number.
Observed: mV 80.0
